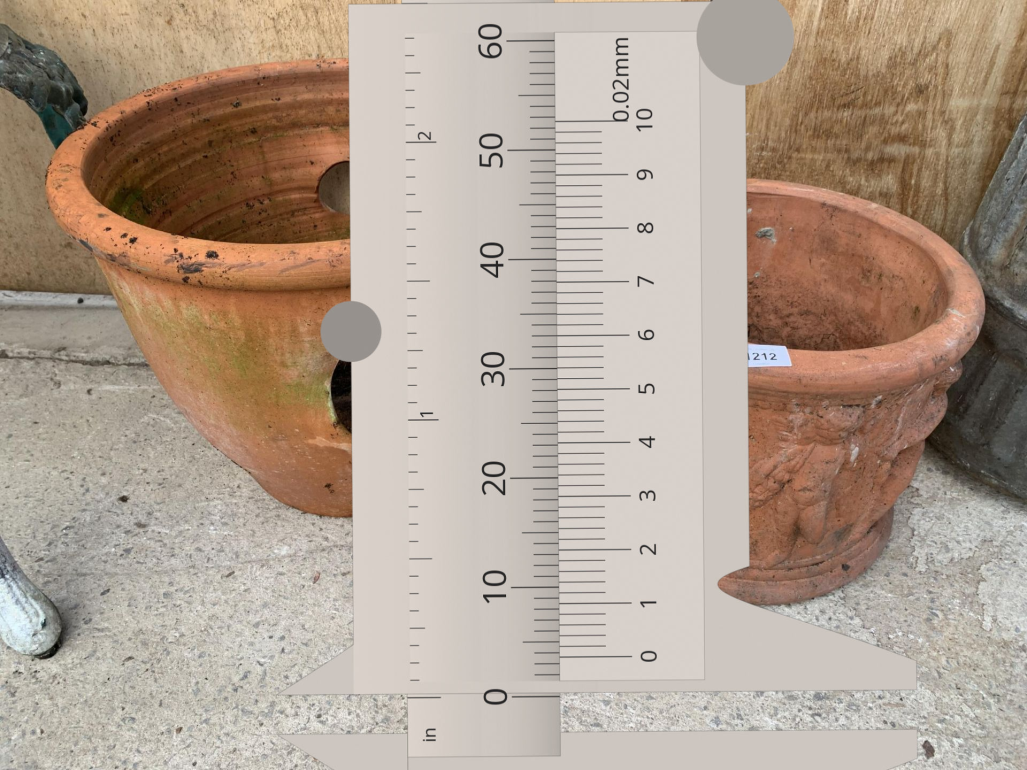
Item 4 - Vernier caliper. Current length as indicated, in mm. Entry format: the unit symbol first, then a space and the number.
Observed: mm 3.6
